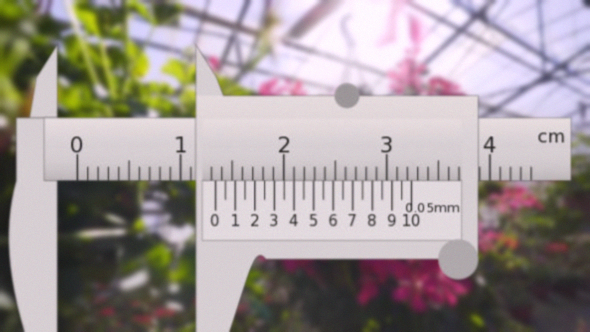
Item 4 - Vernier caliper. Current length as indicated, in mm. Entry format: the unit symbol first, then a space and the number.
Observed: mm 13.4
